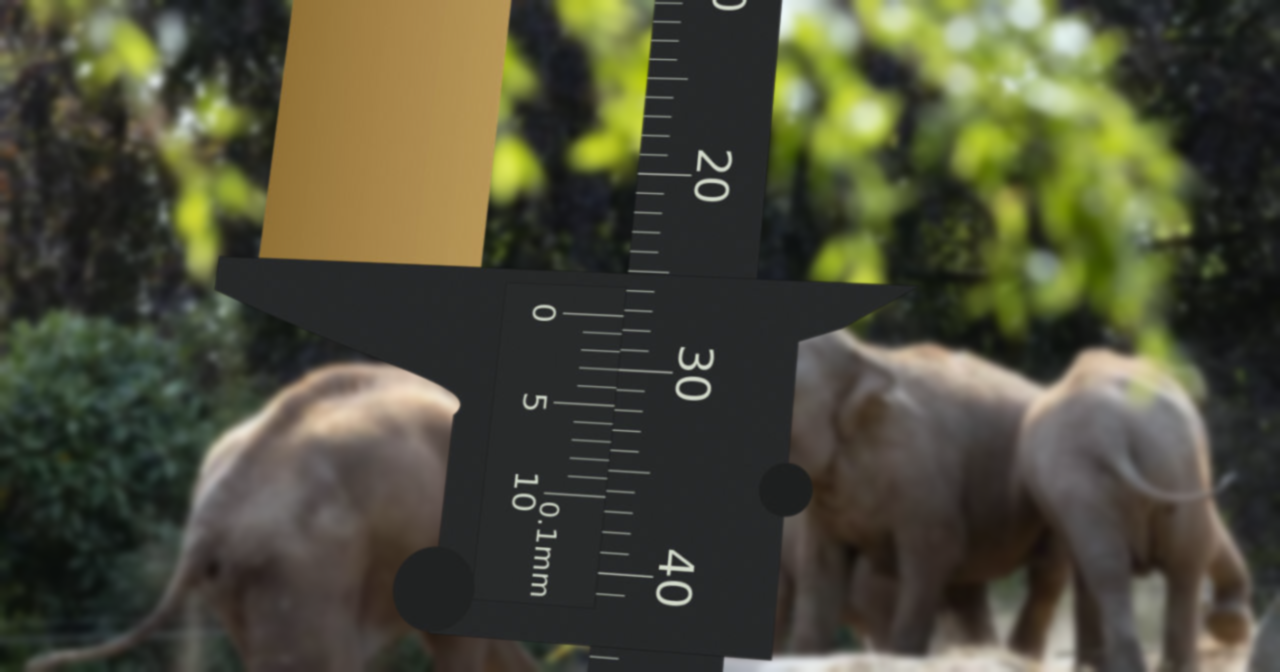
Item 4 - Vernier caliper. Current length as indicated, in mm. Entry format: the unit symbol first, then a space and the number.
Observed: mm 27.3
